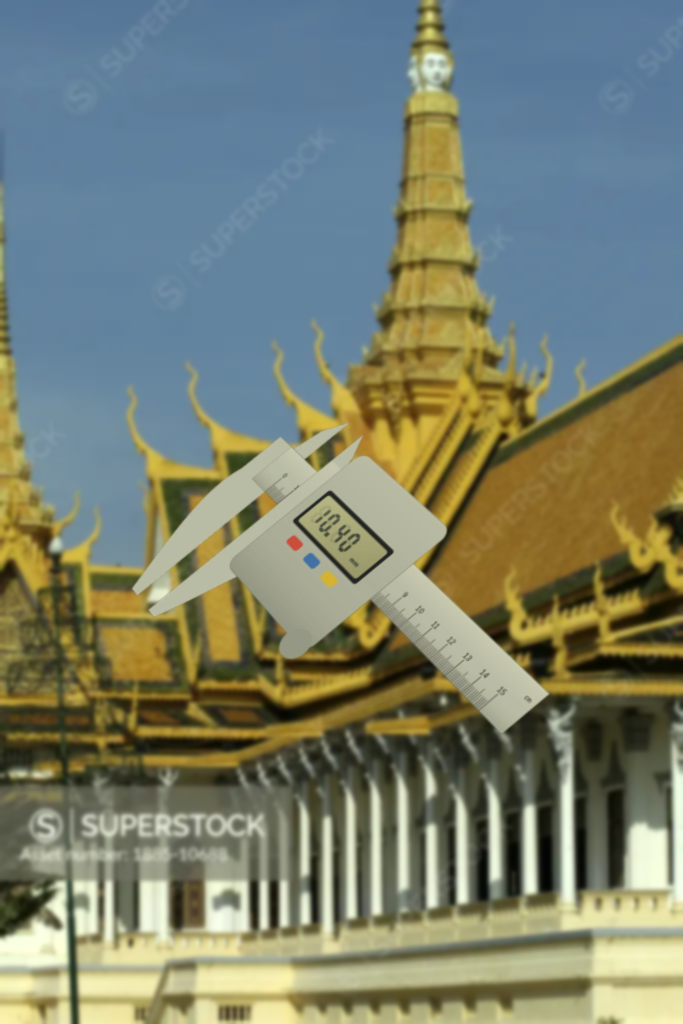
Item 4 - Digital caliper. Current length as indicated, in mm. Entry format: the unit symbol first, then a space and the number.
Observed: mm 10.40
